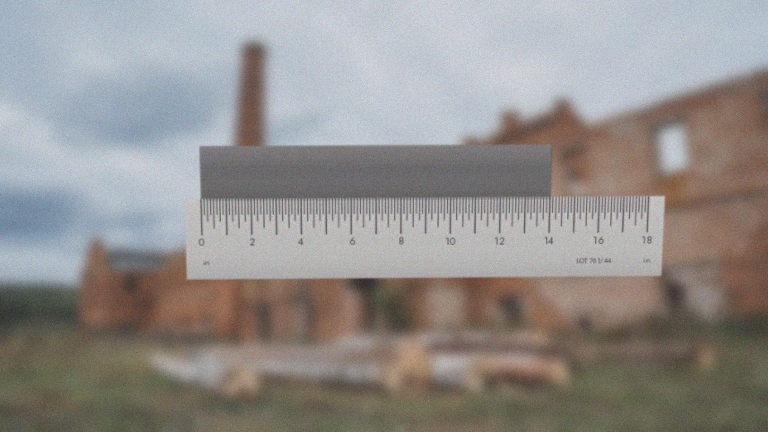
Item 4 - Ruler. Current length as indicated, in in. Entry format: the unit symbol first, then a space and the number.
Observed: in 14
